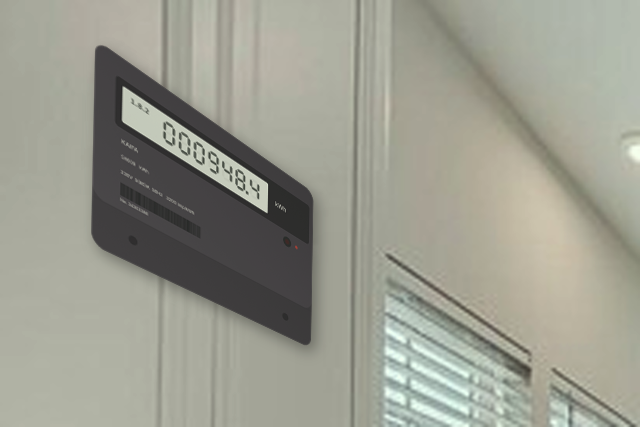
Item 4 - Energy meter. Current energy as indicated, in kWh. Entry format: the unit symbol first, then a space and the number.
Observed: kWh 948.4
